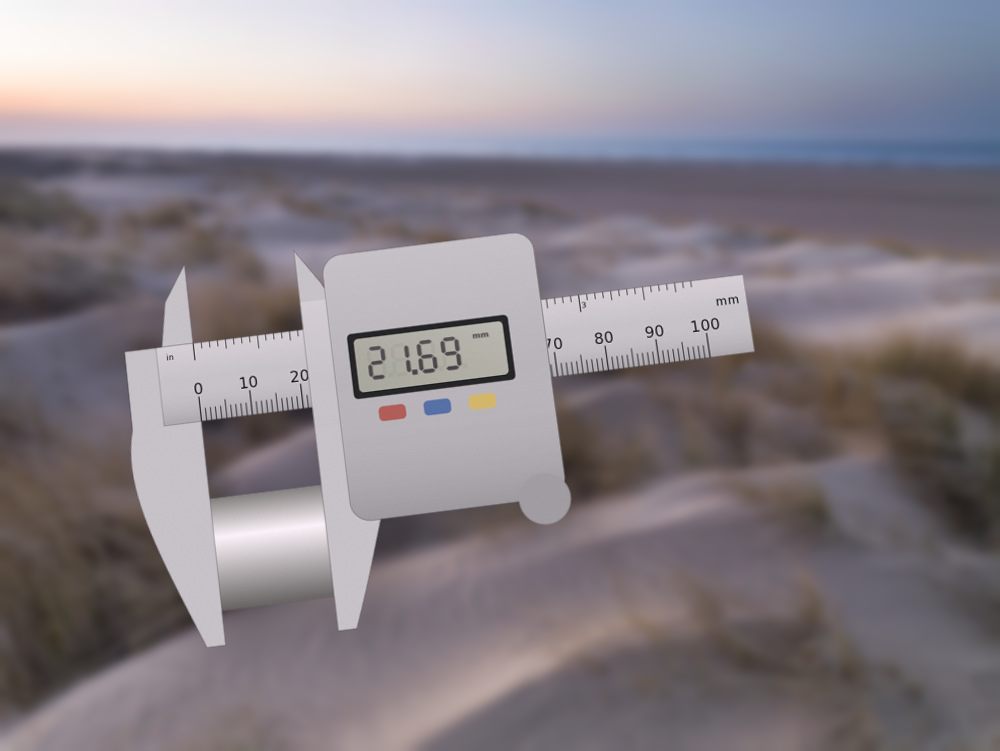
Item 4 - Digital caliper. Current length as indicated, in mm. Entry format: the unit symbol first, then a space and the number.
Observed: mm 21.69
